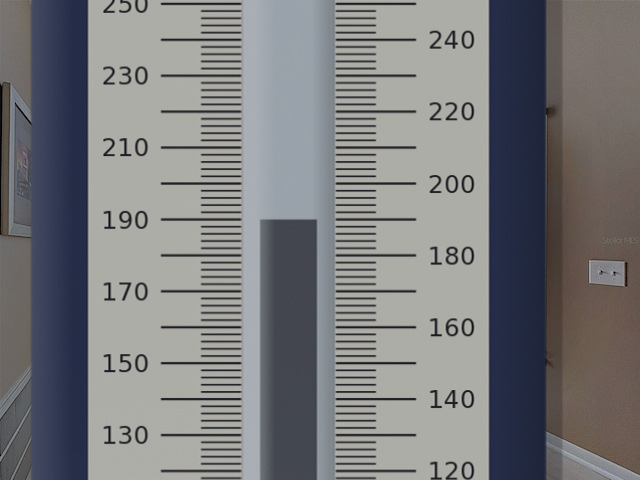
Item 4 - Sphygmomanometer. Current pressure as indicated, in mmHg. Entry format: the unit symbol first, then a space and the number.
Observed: mmHg 190
